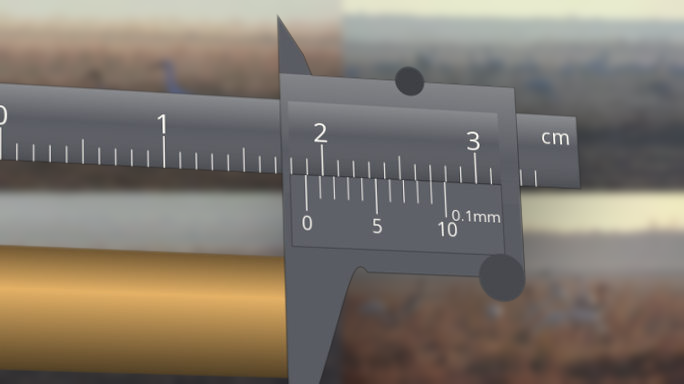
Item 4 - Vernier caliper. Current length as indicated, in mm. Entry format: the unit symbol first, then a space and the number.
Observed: mm 18.9
